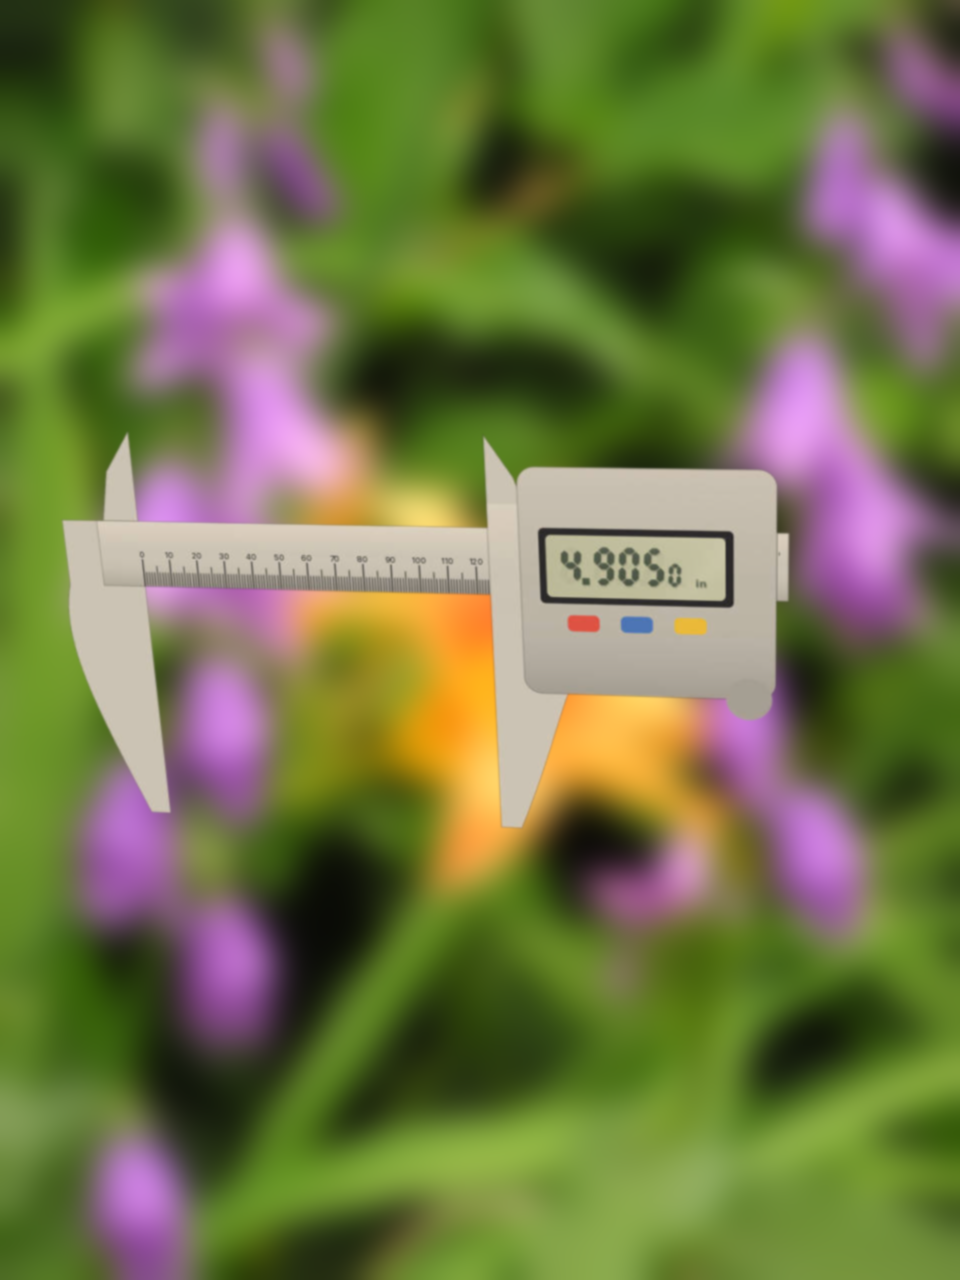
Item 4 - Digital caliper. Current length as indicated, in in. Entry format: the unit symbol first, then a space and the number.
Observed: in 4.9050
